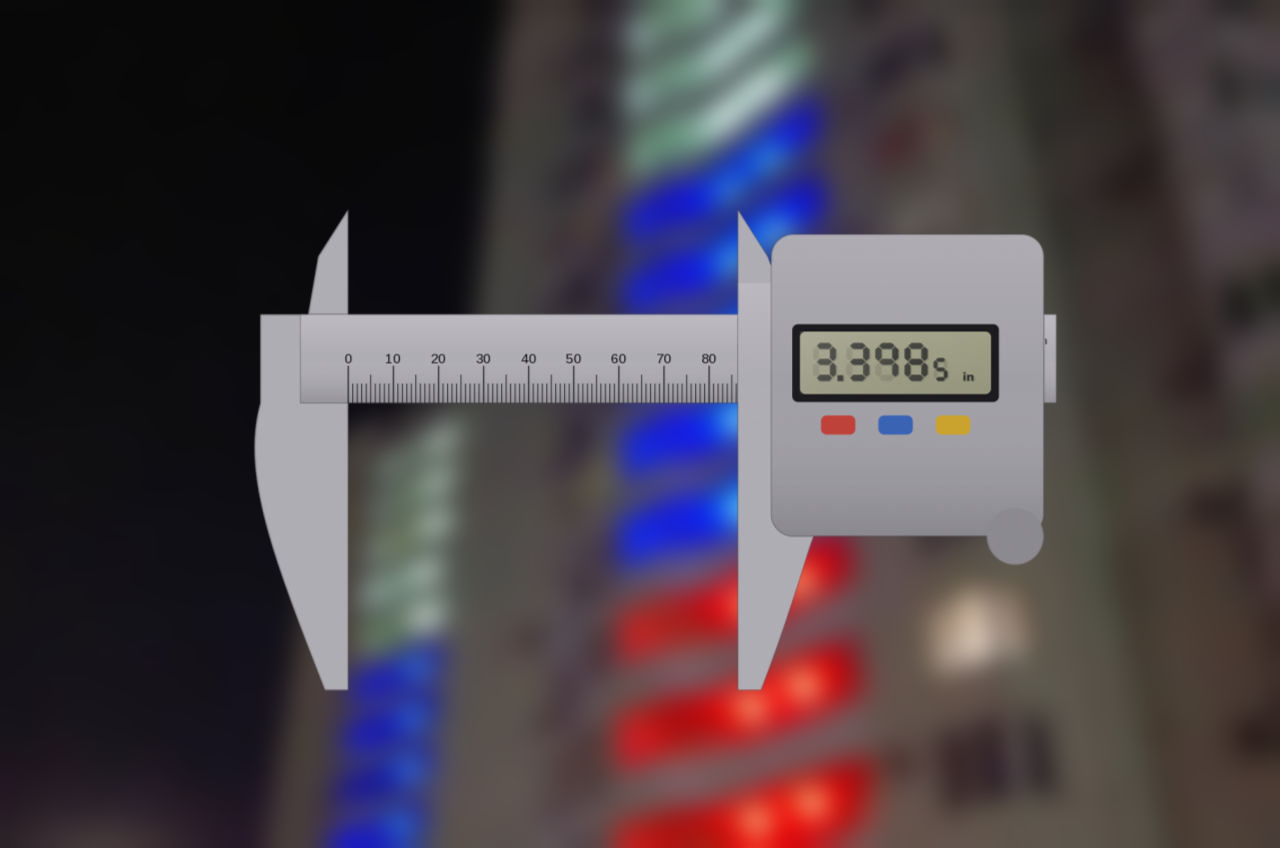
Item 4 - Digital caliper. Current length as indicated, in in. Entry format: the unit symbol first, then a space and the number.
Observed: in 3.3985
